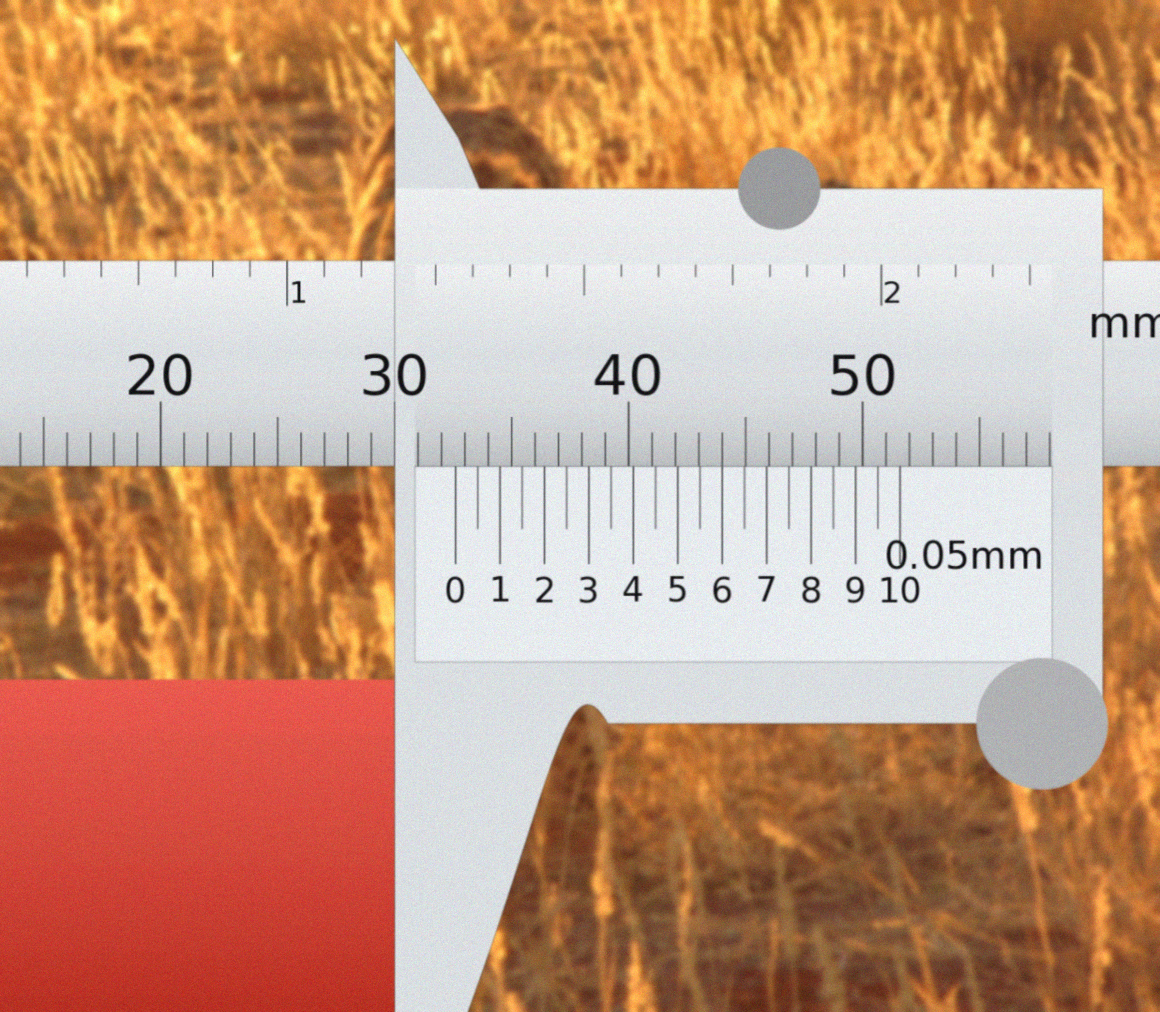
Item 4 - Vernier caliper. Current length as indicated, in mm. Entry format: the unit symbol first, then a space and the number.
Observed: mm 32.6
